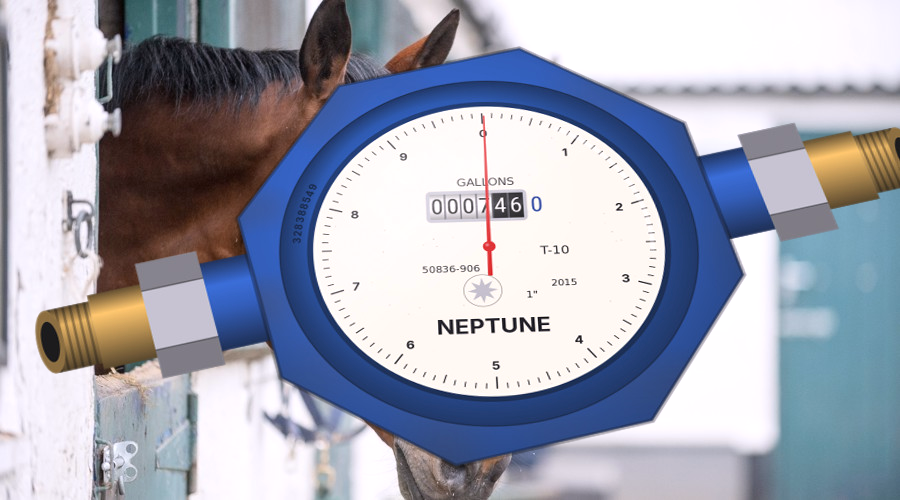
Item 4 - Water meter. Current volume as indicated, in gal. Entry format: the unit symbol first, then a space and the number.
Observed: gal 7460.0
